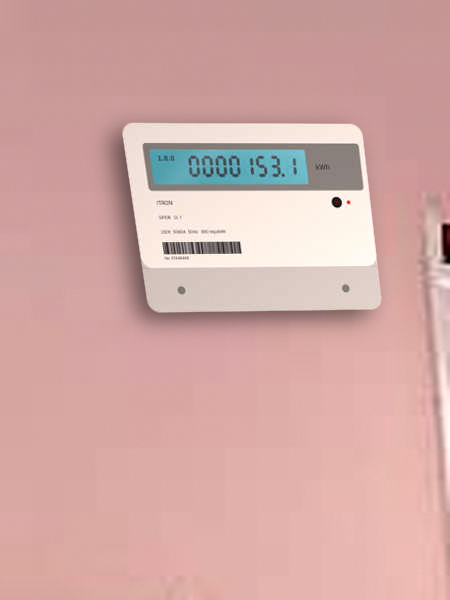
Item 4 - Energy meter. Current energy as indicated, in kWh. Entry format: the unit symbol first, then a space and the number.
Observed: kWh 153.1
